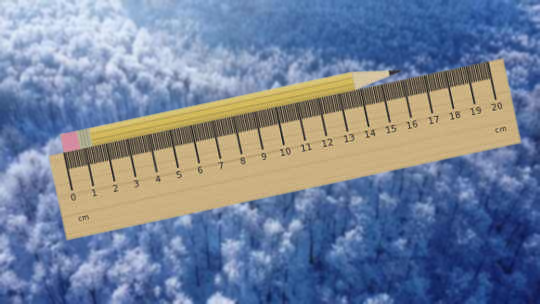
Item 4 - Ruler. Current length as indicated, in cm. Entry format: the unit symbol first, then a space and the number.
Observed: cm 16
